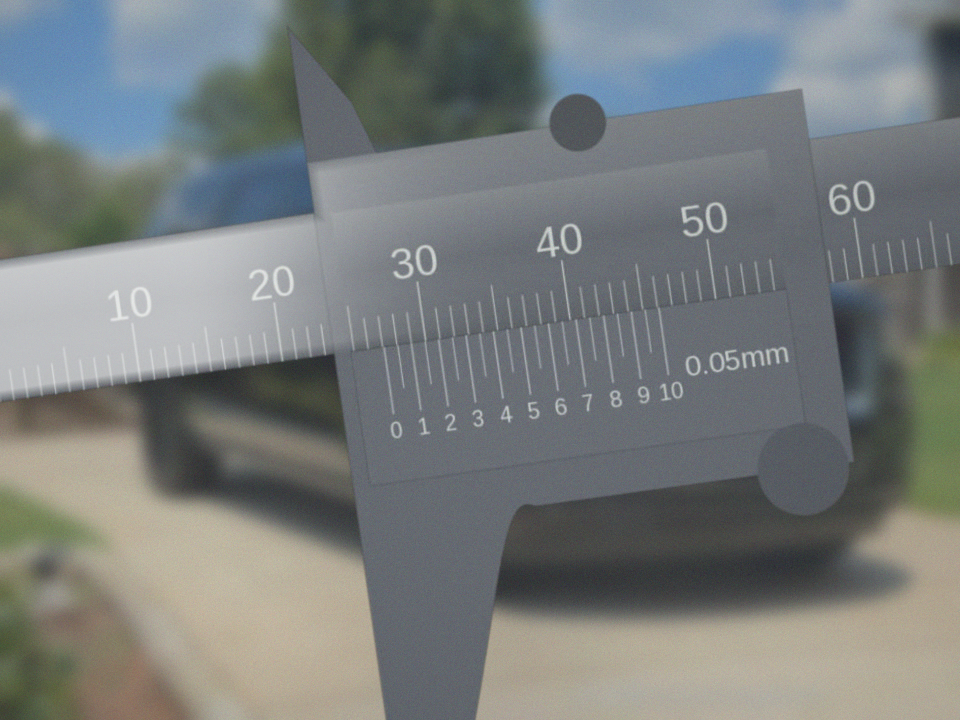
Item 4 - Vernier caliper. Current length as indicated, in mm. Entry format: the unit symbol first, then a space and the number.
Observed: mm 27.1
